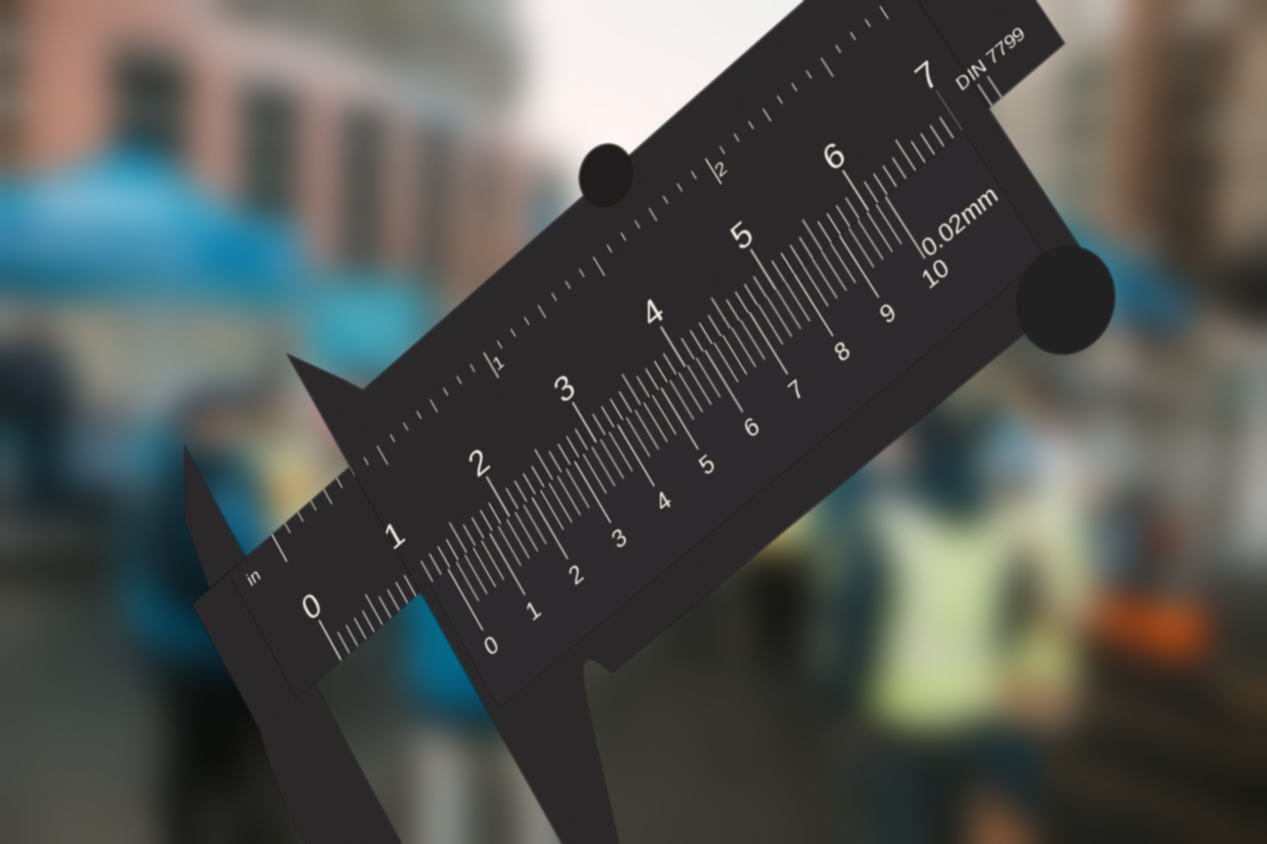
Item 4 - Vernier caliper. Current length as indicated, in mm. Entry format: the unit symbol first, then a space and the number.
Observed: mm 12.8
